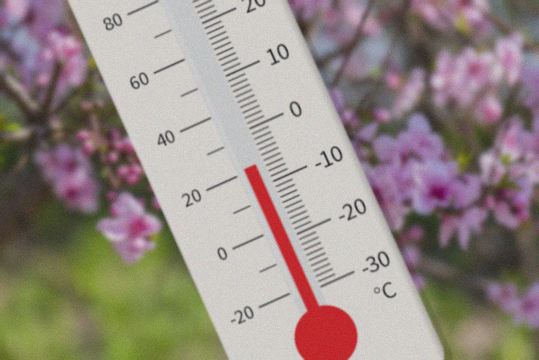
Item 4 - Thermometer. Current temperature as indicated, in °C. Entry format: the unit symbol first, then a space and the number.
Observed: °C -6
